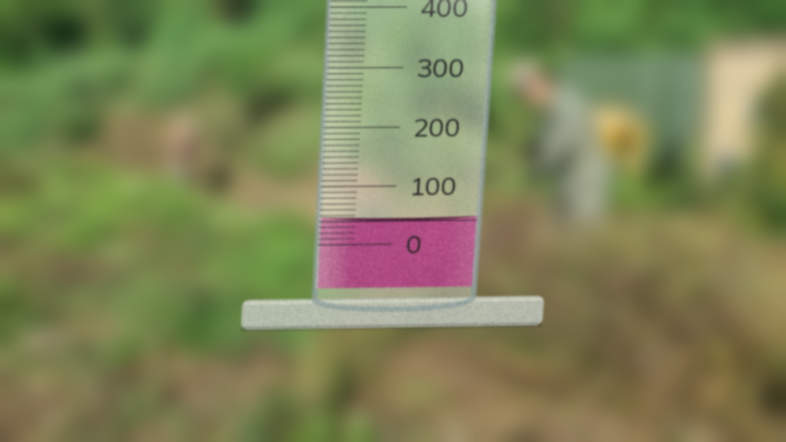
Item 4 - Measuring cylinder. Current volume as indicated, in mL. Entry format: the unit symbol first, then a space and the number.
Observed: mL 40
